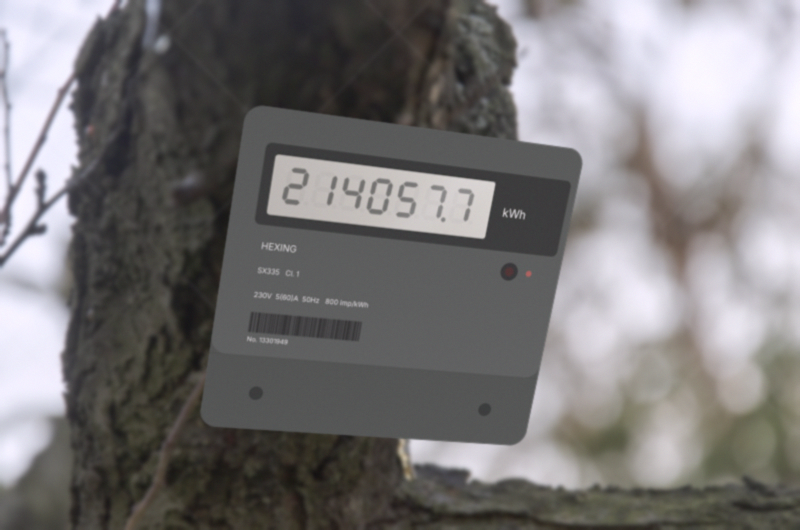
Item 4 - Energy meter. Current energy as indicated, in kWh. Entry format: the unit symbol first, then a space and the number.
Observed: kWh 214057.7
